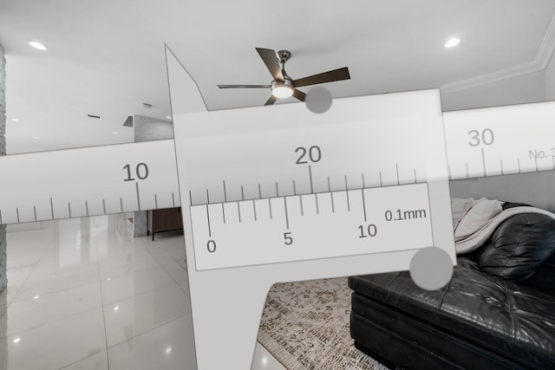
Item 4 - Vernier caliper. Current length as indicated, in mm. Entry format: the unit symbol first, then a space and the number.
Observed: mm 13.9
